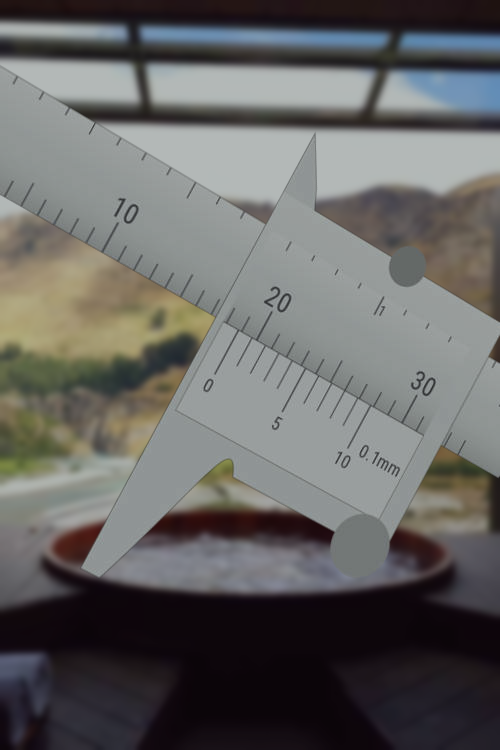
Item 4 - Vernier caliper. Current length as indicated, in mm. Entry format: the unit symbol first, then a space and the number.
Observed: mm 18.8
